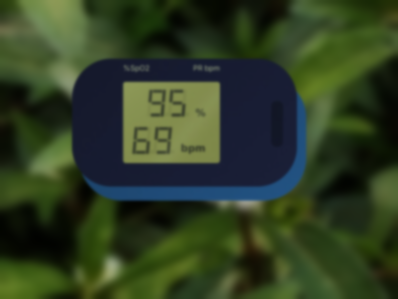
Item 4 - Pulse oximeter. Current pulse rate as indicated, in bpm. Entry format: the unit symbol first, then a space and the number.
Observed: bpm 69
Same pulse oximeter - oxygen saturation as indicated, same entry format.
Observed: % 95
